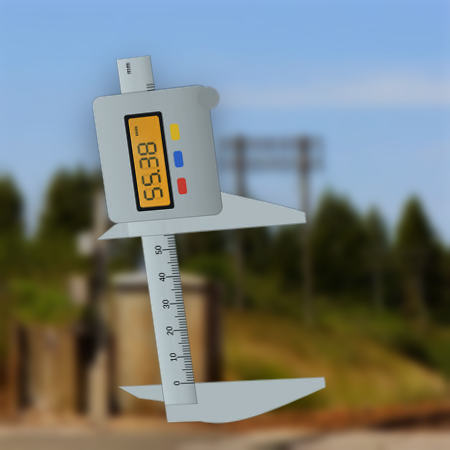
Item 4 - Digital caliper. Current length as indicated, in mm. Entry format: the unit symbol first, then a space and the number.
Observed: mm 55.38
